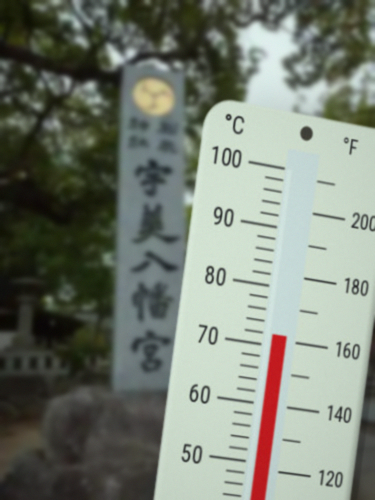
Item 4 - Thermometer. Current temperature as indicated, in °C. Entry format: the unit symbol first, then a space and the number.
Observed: °C 72
